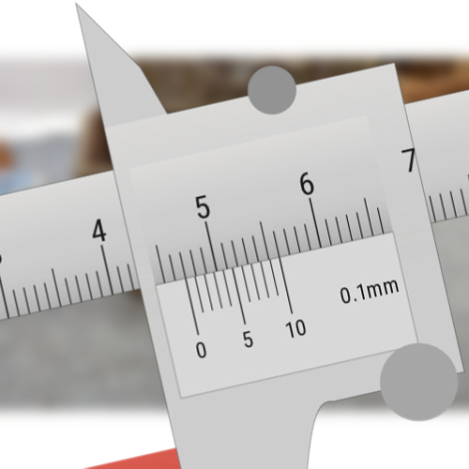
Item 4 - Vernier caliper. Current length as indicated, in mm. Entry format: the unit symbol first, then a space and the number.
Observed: mm 47.0
